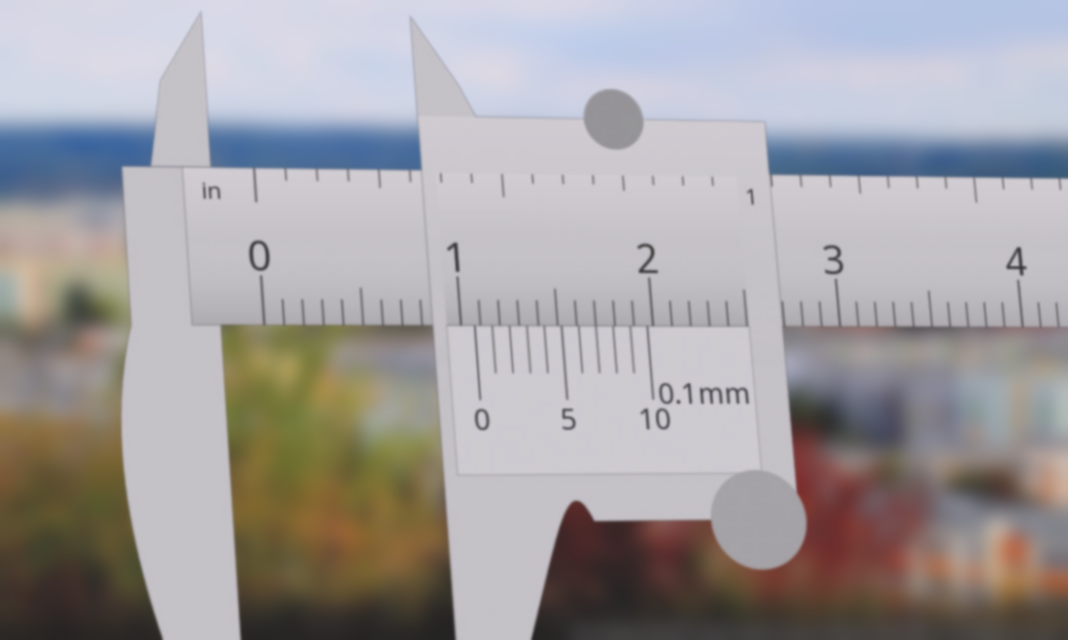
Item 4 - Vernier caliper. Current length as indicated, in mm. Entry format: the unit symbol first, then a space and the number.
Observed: mm 10.7
